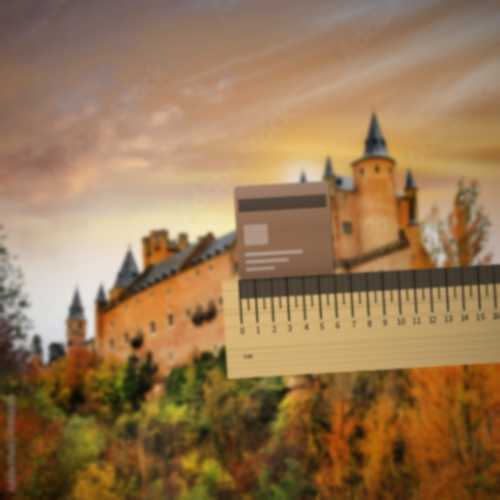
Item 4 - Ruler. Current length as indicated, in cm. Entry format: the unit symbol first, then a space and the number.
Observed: cm 6
